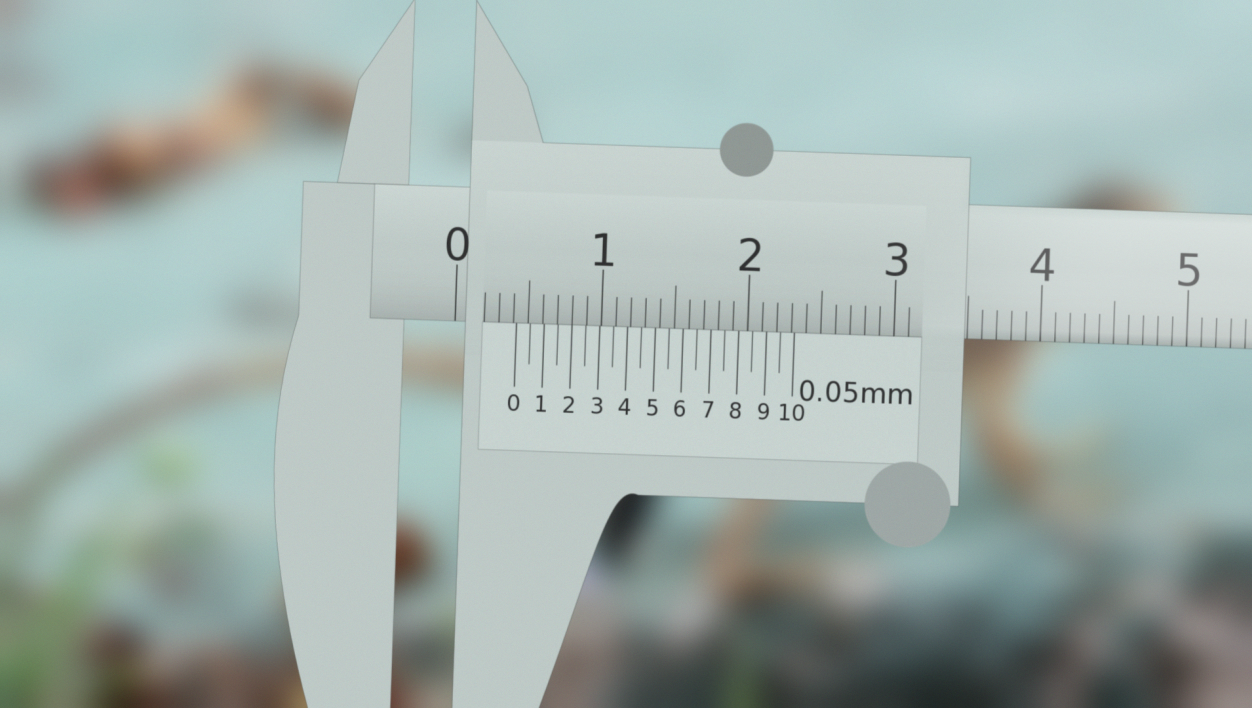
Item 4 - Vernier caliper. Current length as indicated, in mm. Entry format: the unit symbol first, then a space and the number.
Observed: mm 4.2
